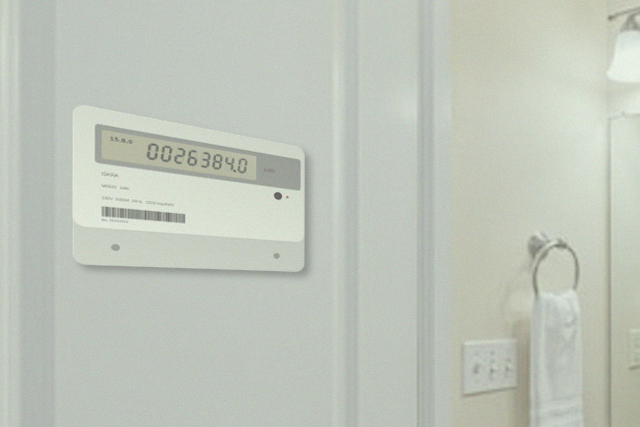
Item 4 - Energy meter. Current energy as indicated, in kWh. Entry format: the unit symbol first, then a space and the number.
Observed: kWh 26384.0
